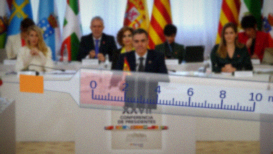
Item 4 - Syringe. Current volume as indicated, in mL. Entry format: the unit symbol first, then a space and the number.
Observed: mL 2
